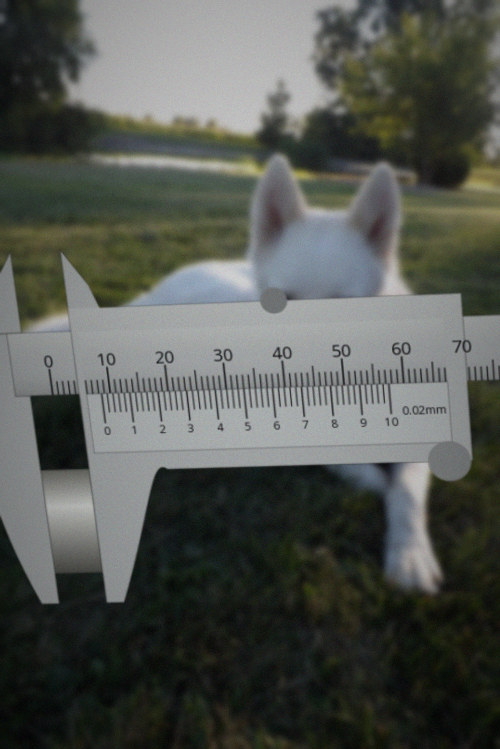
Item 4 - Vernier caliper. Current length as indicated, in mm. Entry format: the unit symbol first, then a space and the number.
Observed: mm 8.5
